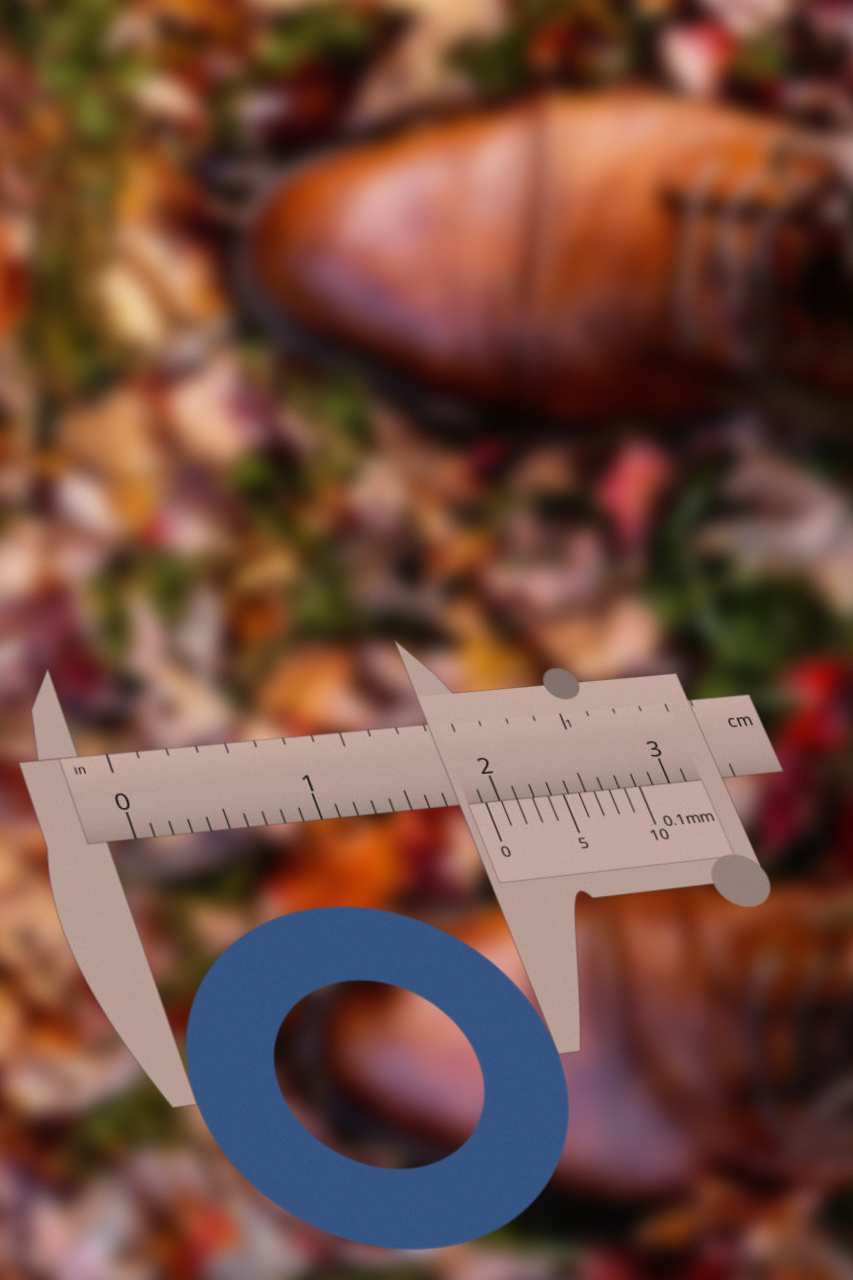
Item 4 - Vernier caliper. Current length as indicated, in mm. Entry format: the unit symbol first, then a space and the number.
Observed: mm 19.2
